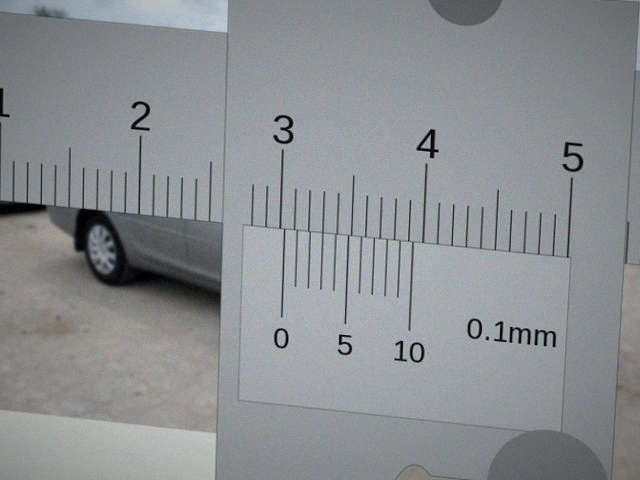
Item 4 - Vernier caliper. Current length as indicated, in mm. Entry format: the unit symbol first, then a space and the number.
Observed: mm 30.3
